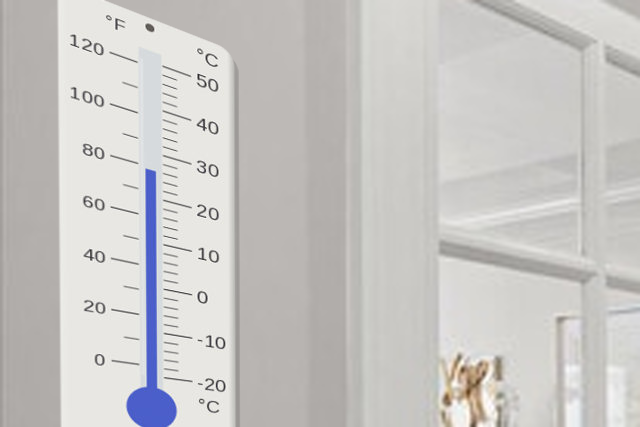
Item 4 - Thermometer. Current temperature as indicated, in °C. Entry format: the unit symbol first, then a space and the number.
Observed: °C 26
